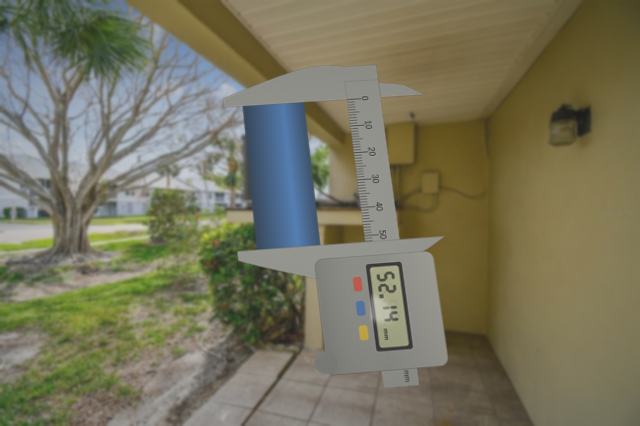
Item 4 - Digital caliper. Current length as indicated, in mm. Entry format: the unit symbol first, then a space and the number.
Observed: mm 52.14
